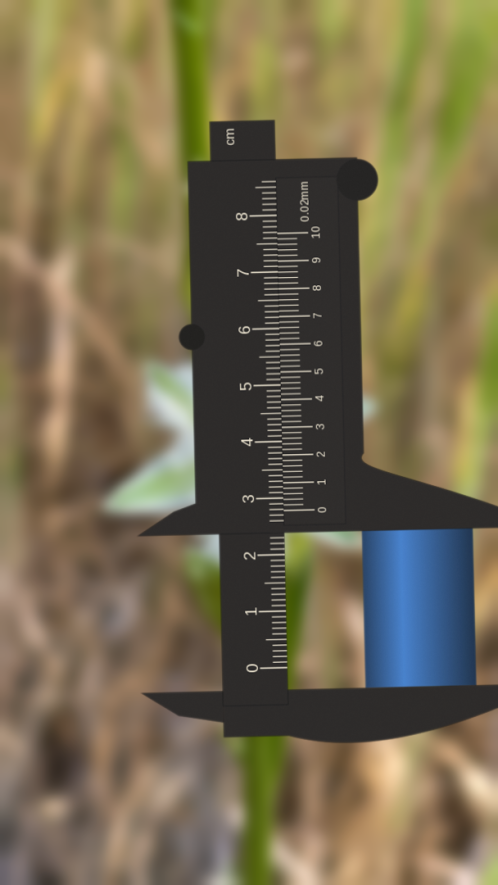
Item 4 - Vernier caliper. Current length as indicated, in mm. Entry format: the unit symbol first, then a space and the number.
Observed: mm 27.8
